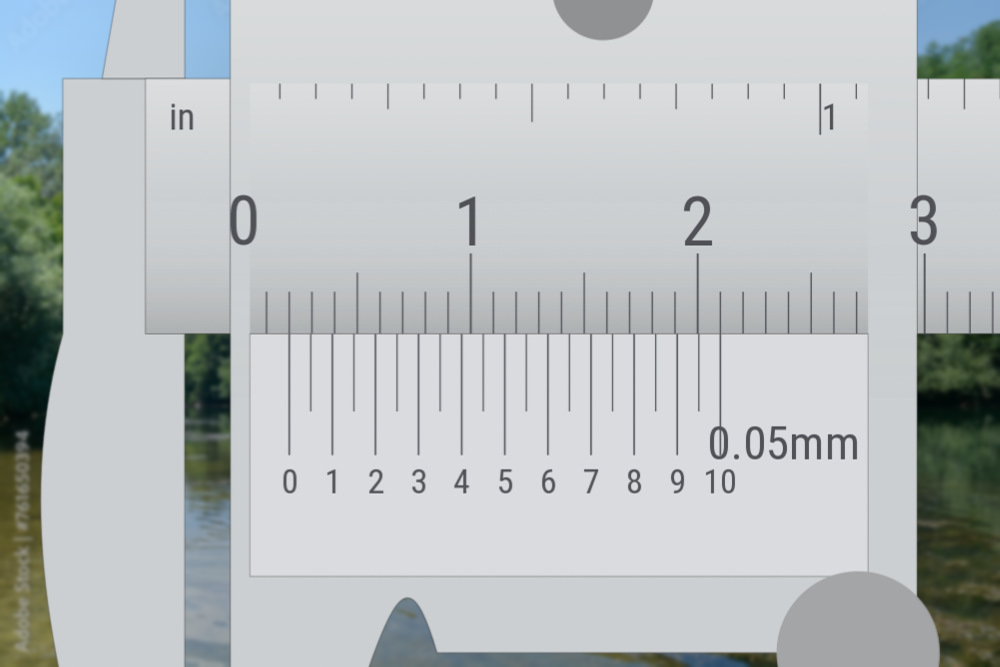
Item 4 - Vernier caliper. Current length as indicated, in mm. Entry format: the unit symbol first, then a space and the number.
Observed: mm 2.0
